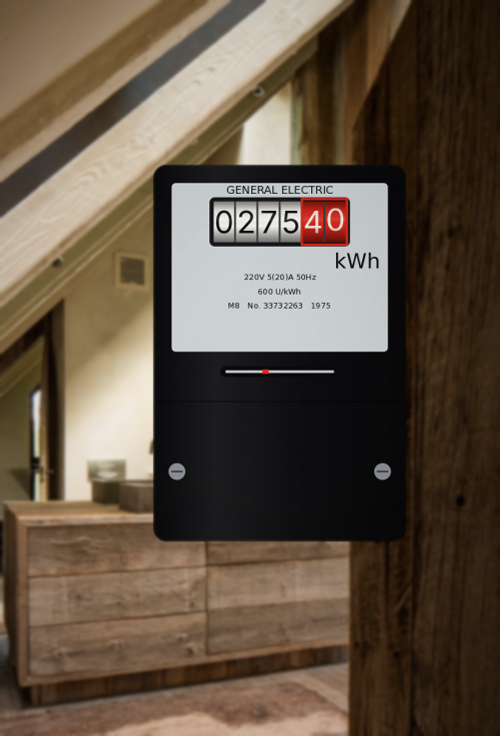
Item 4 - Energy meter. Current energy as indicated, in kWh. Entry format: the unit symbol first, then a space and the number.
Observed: kWh 275.40
